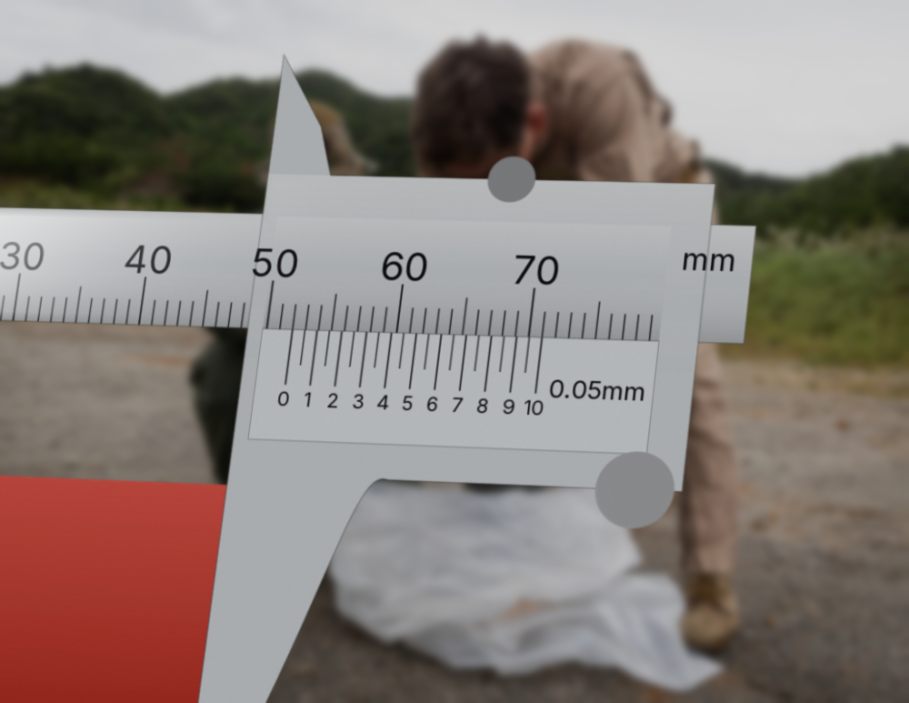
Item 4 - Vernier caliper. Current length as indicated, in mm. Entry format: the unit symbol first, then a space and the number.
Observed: mm 52.0
